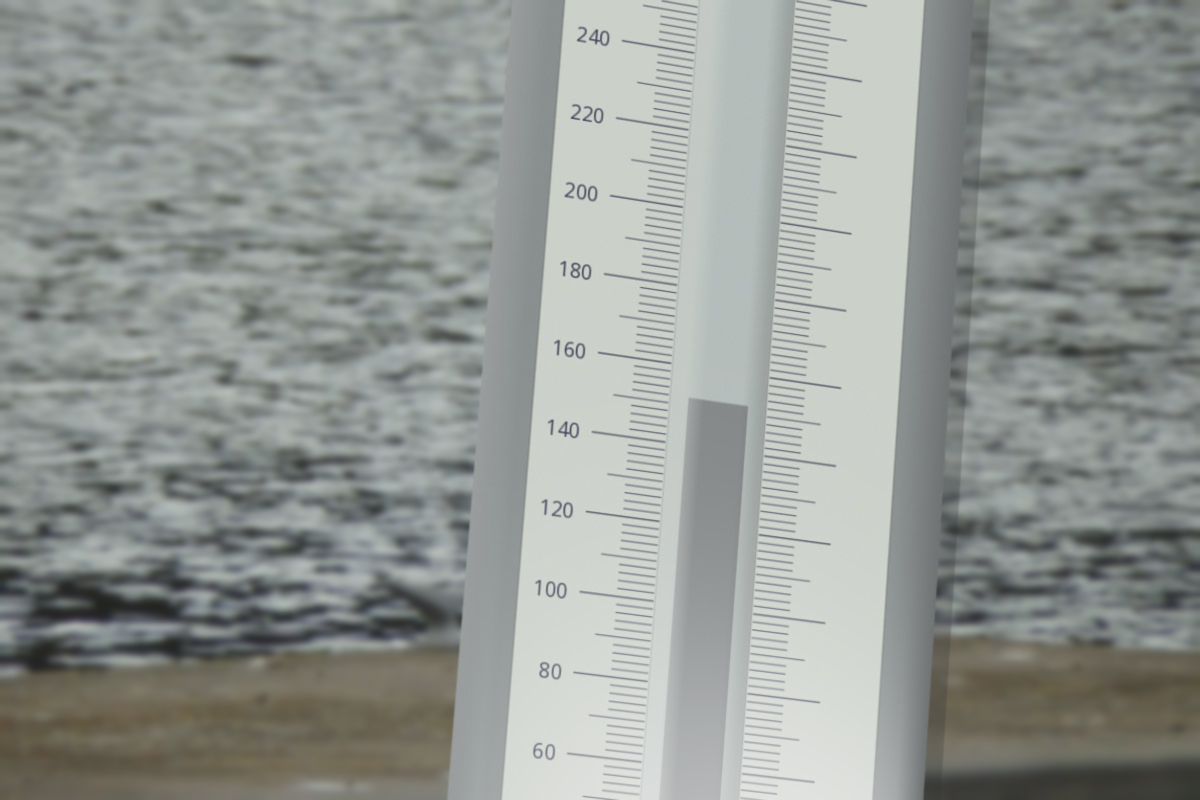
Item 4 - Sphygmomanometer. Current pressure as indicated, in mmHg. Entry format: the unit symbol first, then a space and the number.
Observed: mmHg 152
